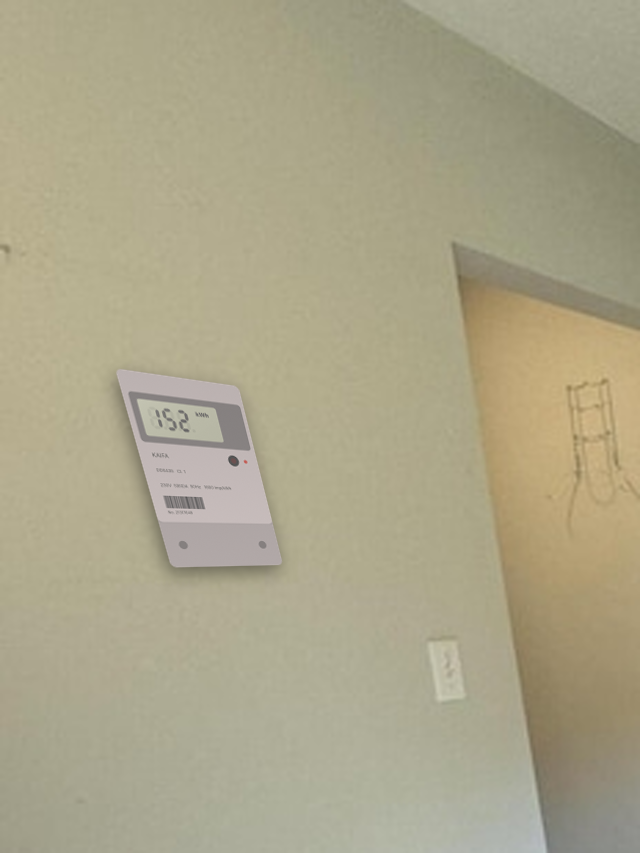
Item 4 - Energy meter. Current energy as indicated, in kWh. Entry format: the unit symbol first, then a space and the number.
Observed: kWh 152
